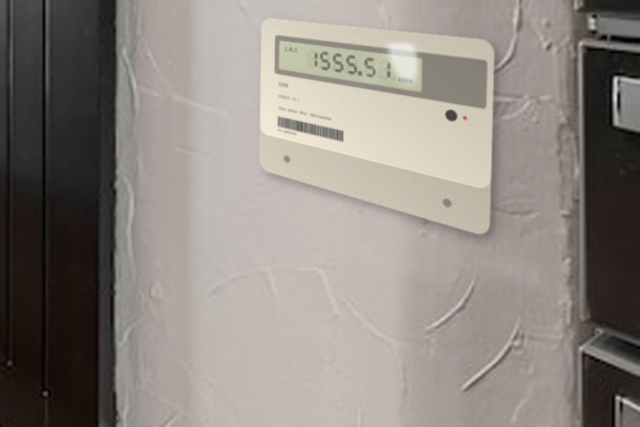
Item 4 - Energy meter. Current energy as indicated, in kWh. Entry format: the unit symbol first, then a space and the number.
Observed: kWh 1555.51
